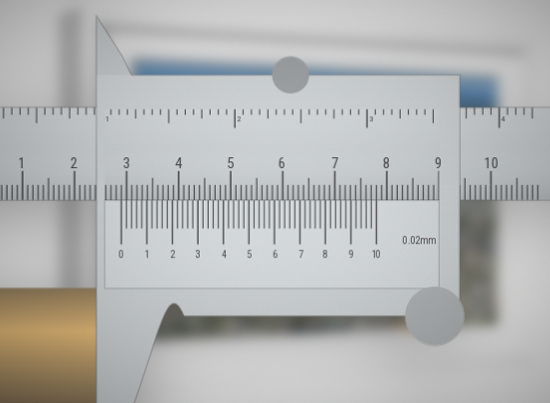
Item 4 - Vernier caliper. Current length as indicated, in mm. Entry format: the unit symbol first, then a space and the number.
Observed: mm 29.0
